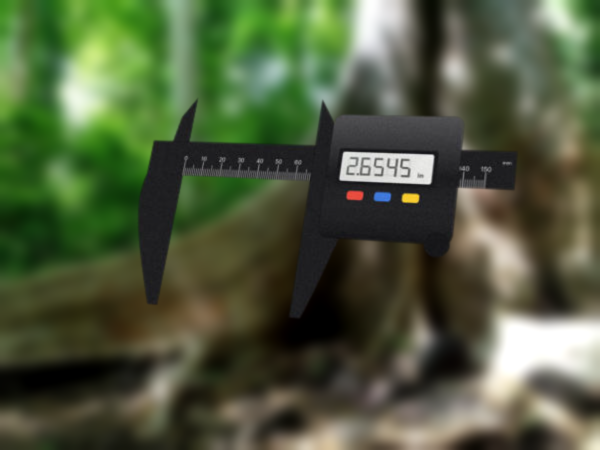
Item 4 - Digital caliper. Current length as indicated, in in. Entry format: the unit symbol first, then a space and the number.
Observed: in 2.6545
